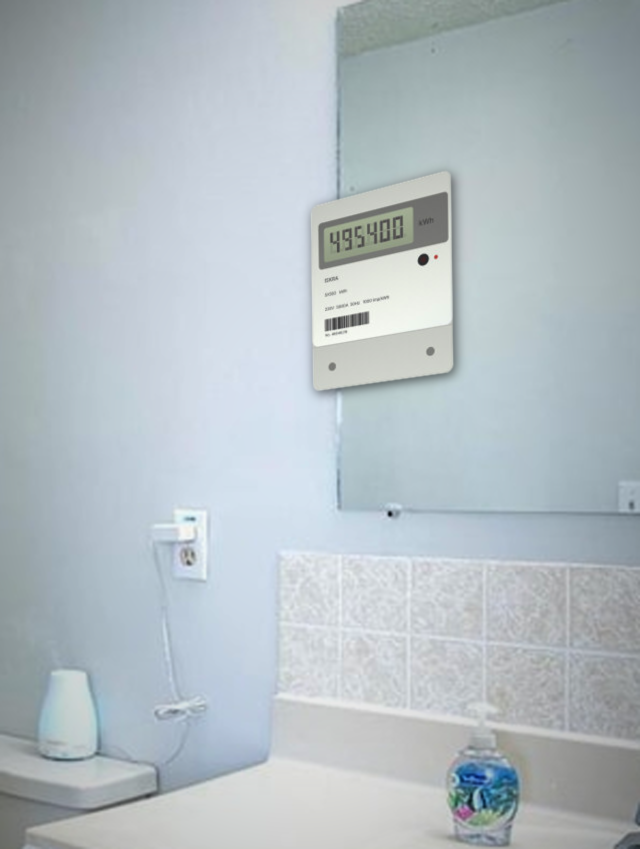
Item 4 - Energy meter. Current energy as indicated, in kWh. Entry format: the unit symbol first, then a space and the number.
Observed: kWh 495400
